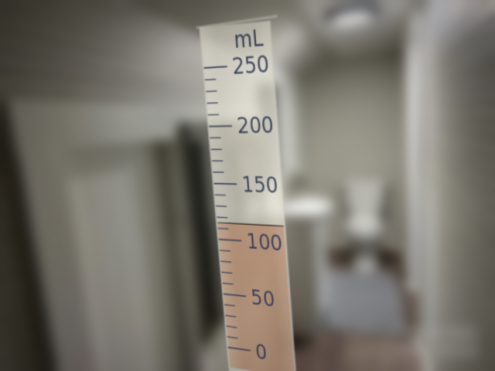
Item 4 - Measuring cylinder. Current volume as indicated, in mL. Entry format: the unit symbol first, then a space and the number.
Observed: mL 115
